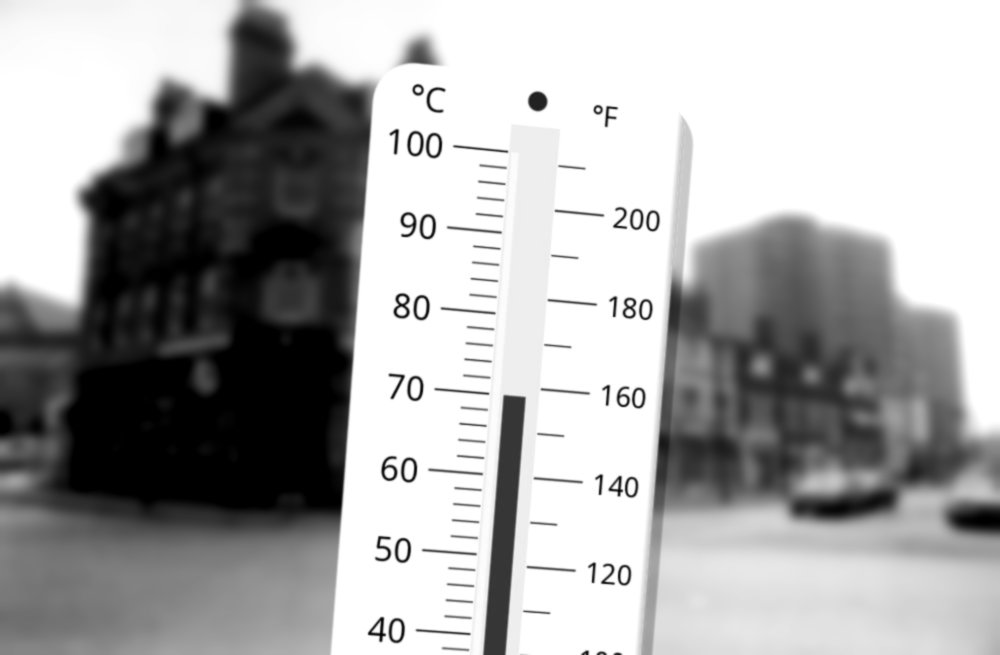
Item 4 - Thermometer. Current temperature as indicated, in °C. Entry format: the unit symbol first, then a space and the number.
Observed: °C 70
